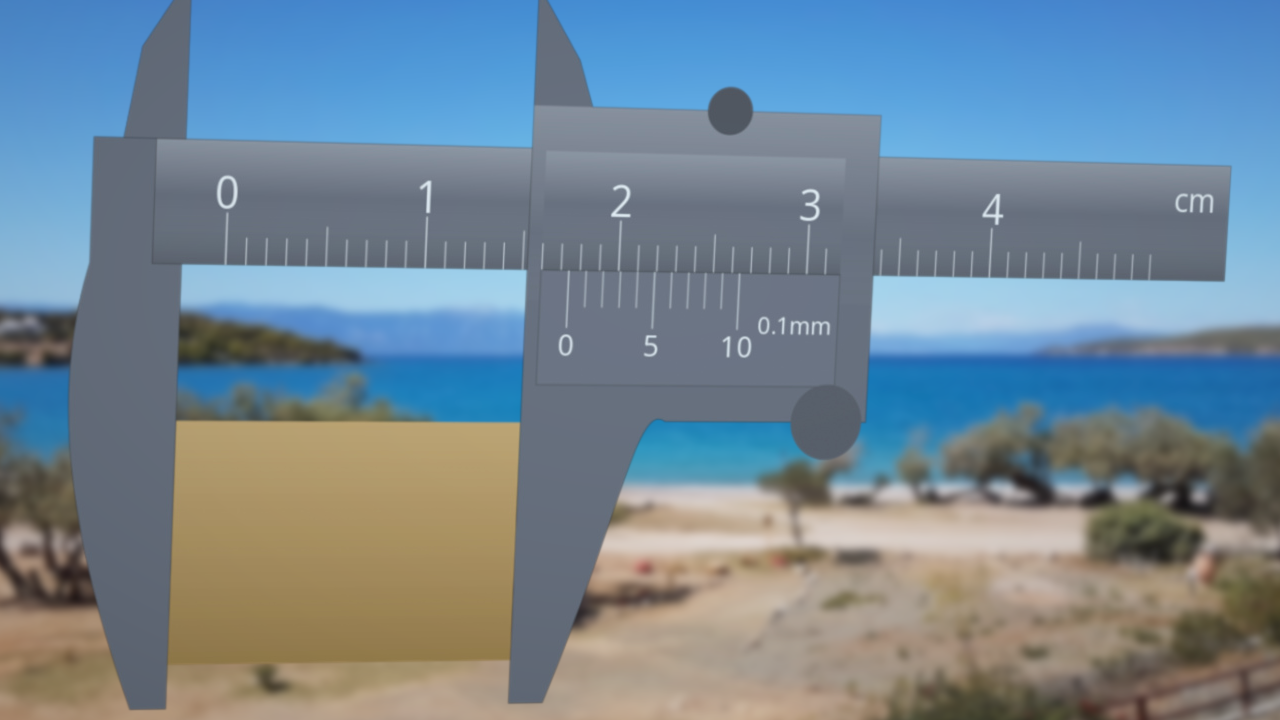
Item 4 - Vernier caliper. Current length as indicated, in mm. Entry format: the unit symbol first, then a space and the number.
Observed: mm 17.4
